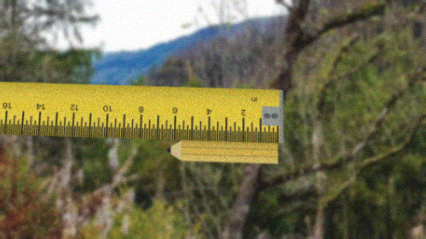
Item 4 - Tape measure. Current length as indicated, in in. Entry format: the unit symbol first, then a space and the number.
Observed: in 6.5
